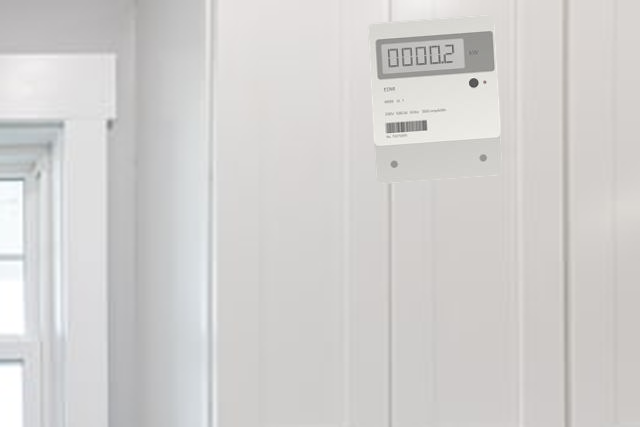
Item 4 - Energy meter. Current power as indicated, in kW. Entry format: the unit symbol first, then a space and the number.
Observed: kW 0.2
